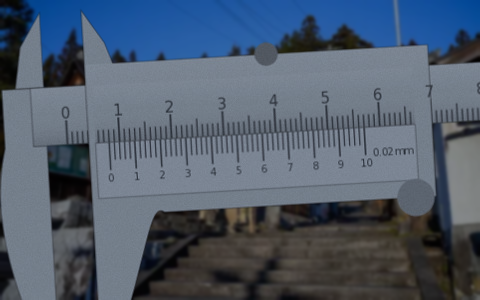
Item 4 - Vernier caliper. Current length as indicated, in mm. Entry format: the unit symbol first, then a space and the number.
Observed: mm 8.0
